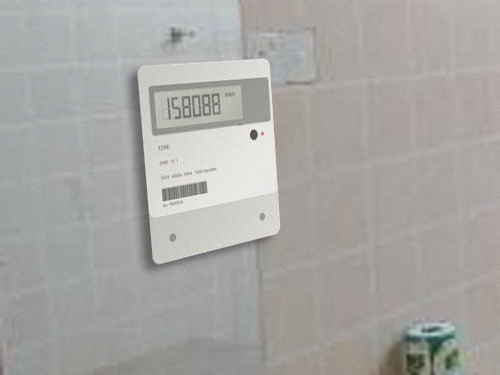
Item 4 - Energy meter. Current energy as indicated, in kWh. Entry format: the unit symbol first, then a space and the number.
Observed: kWh 158088
